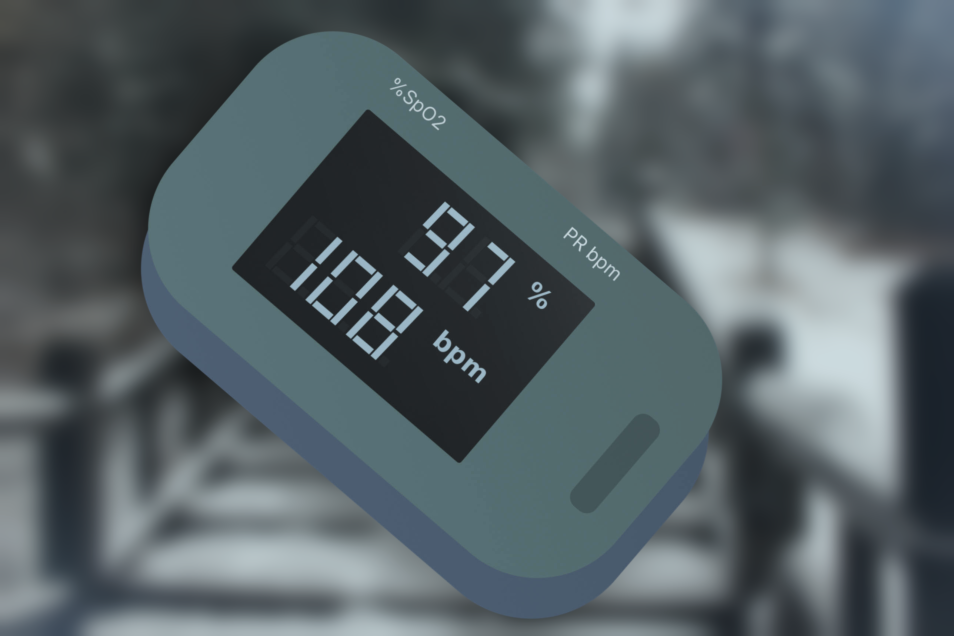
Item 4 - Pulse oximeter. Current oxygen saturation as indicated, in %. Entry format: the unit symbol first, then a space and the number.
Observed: % 97
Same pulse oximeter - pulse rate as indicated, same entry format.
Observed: bpm 108
